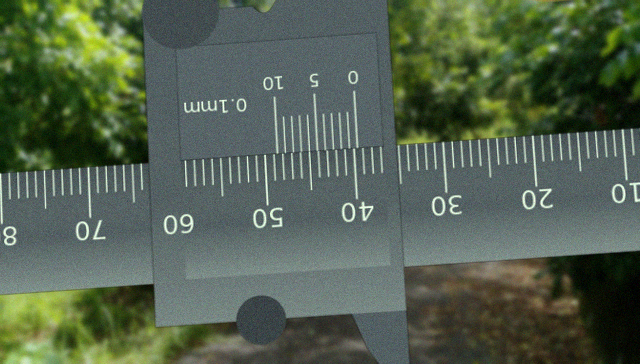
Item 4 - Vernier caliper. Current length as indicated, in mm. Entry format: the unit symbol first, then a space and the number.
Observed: mm 39.6
